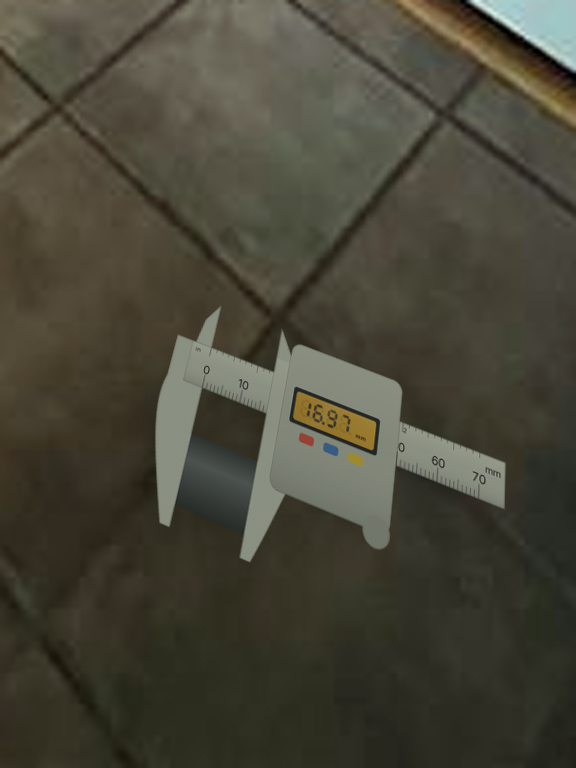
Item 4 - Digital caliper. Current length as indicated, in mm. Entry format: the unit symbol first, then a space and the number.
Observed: mm 16.97
